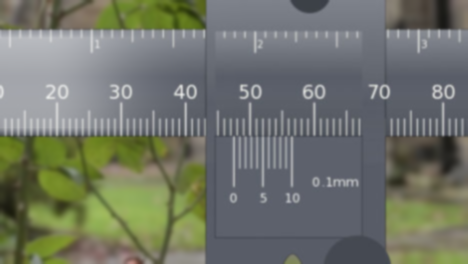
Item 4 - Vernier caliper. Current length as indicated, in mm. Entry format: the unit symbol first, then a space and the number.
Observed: mm 47.5
